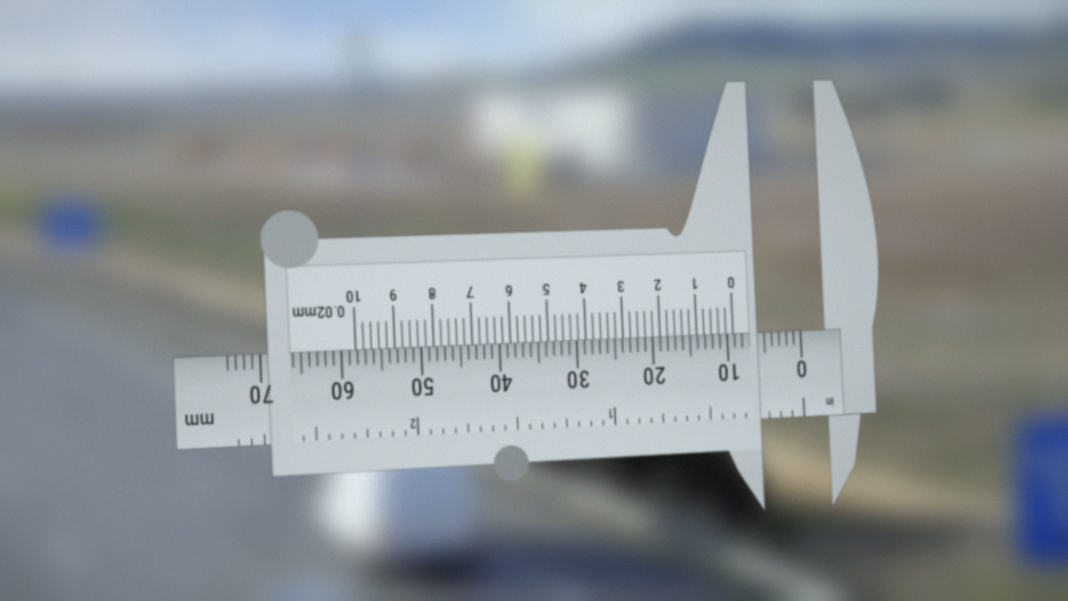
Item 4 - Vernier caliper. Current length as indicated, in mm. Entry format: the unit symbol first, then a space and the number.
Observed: mm 9.2
